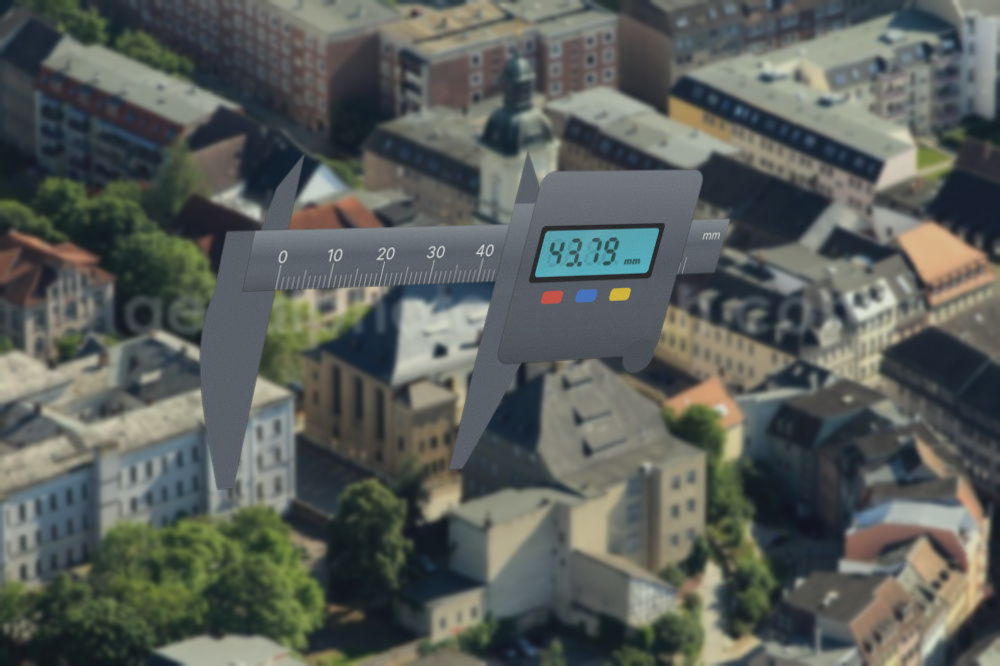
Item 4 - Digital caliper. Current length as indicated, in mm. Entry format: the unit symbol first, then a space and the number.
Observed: mm 43.79
